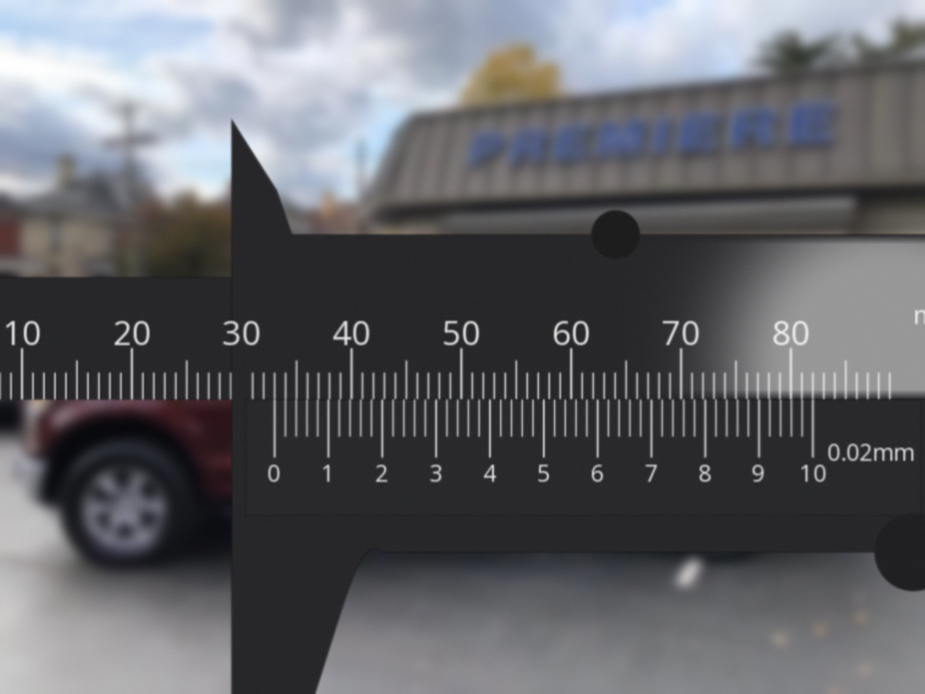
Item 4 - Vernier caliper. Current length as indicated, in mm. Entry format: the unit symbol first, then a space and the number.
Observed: mm 33.0
